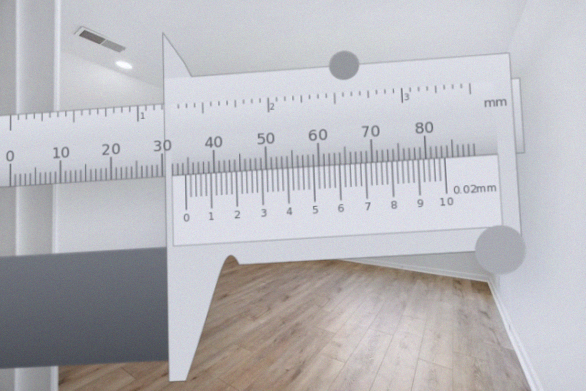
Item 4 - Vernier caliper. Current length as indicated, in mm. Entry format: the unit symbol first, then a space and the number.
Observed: mm 34.5
